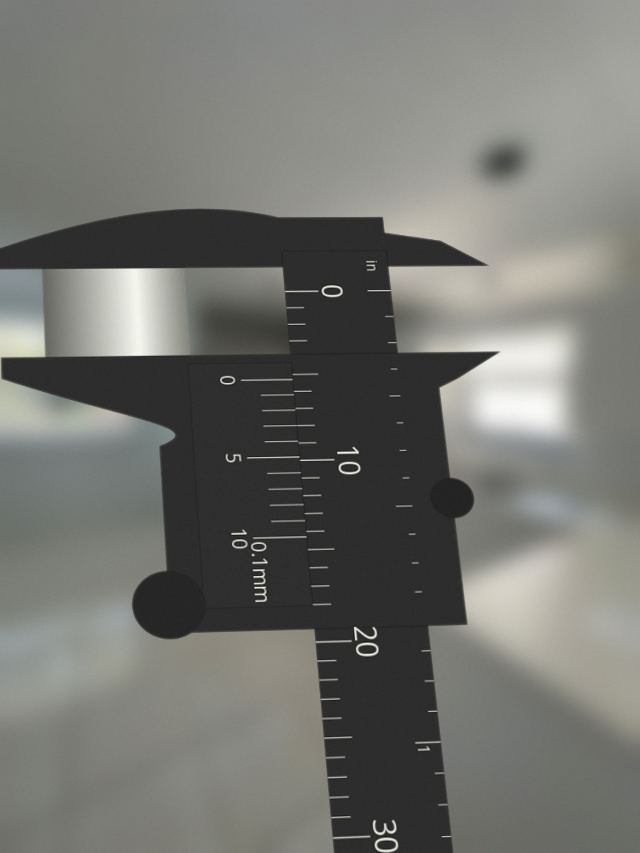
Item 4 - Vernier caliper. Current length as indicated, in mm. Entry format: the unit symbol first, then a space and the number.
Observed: mm 5.3
